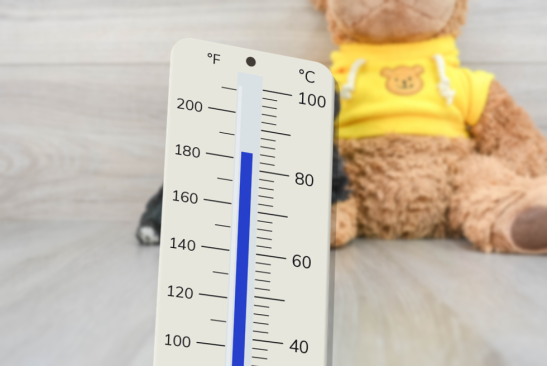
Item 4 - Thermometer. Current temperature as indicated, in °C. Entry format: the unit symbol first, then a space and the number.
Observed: °C 84
